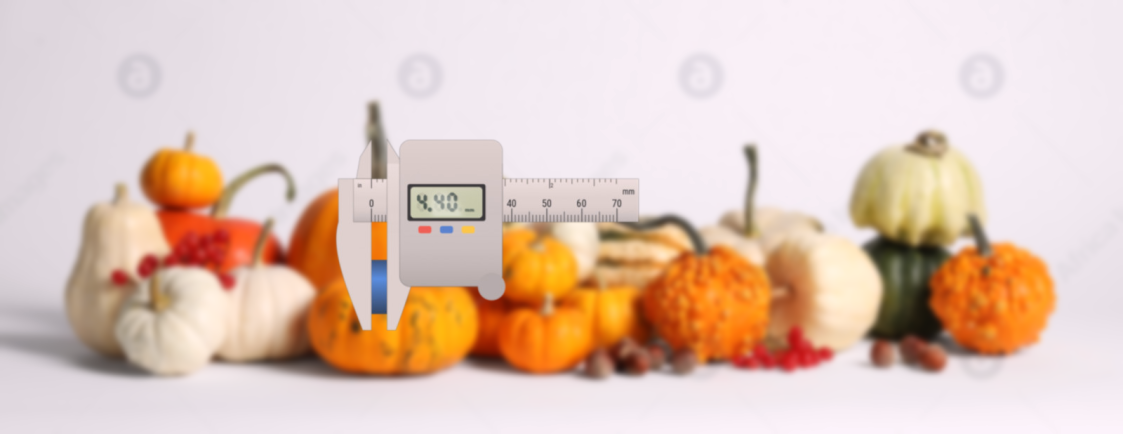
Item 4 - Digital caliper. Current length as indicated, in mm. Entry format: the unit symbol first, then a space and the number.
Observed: mm 4.40
